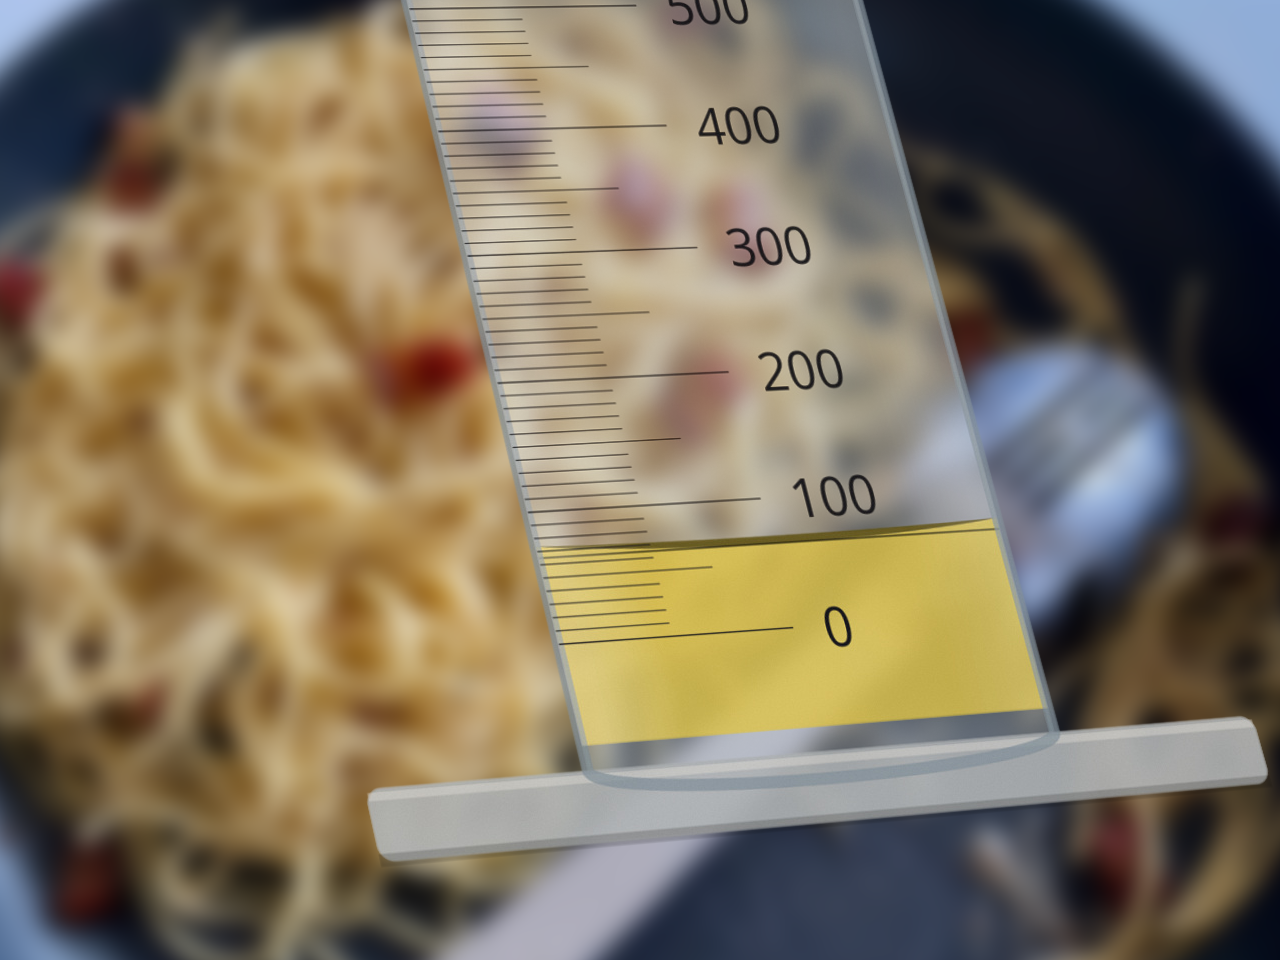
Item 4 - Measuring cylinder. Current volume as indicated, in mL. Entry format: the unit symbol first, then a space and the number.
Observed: mL 65
